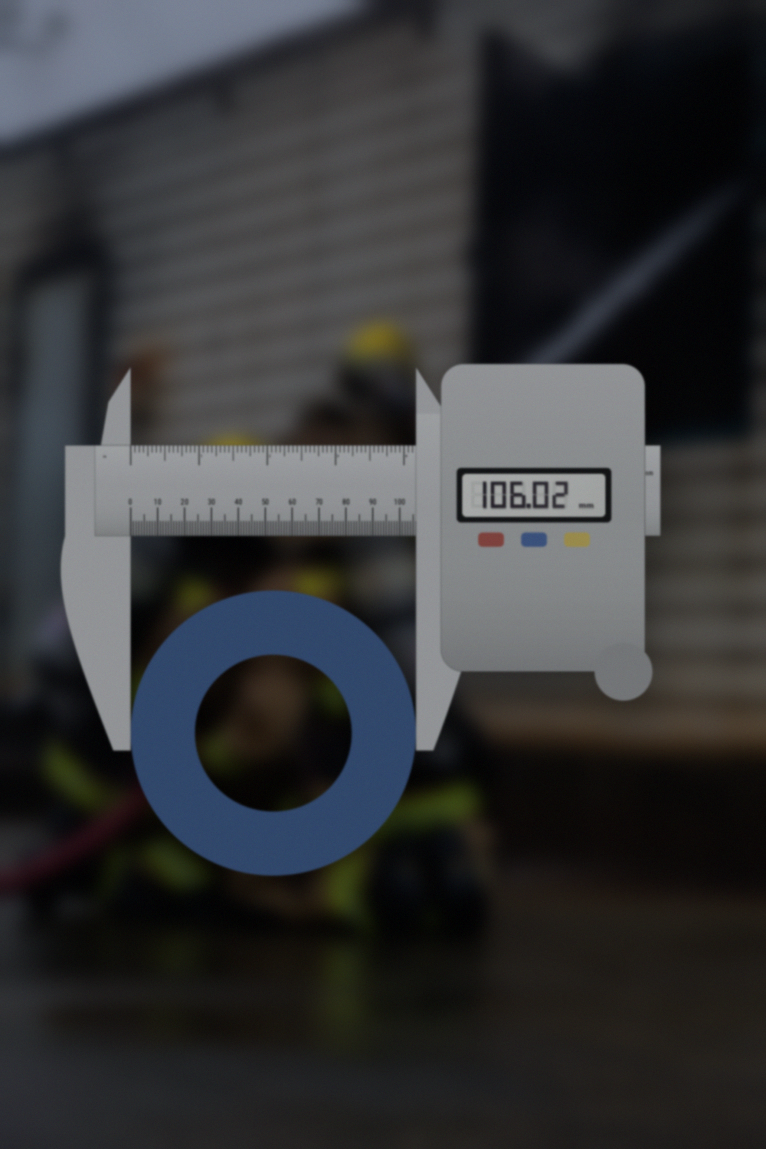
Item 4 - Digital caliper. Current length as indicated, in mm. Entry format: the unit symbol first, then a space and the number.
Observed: mm 106.02
